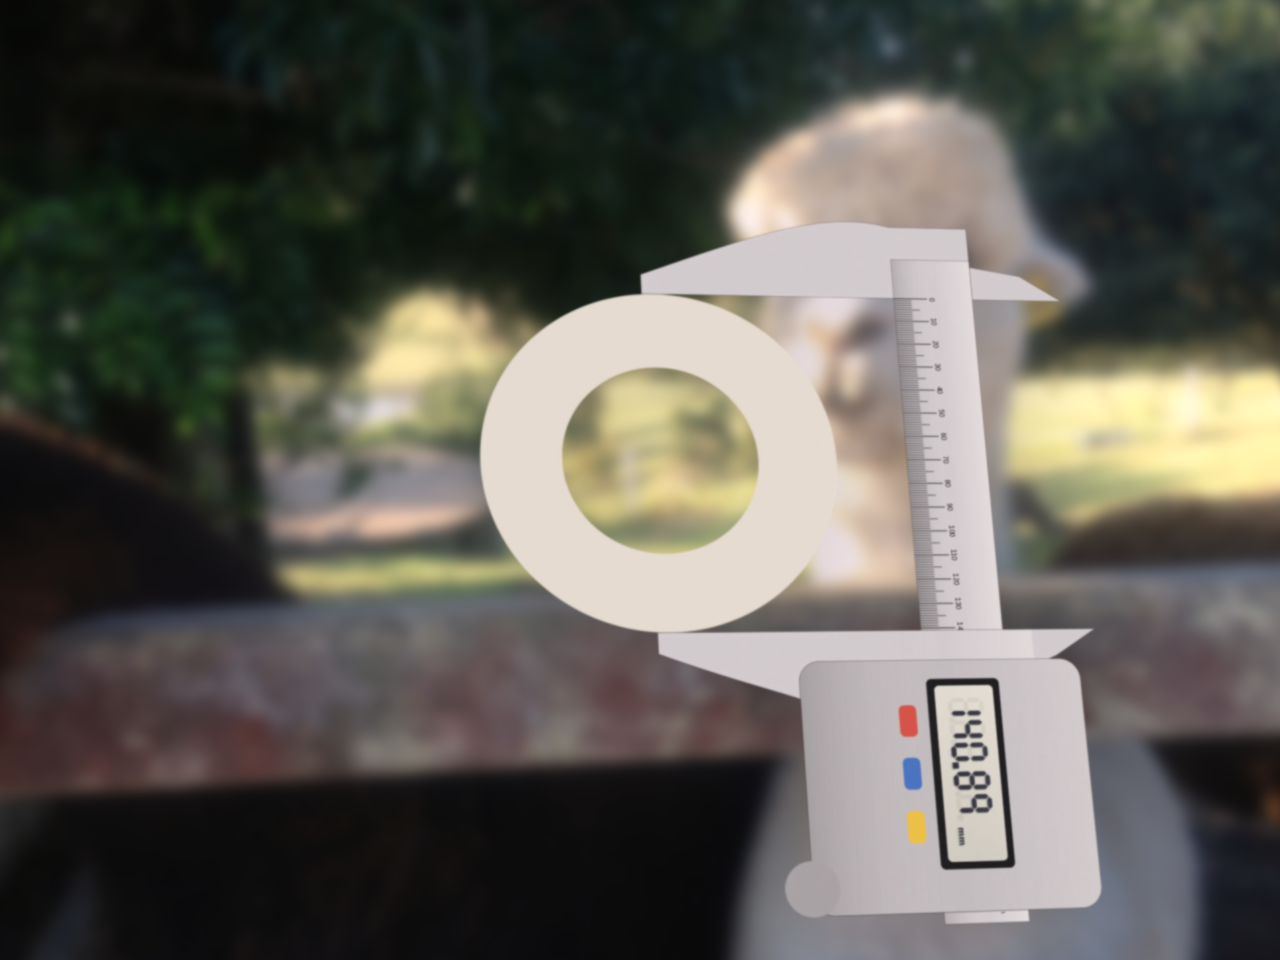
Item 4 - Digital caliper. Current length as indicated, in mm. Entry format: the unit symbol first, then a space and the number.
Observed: mm 140.89
